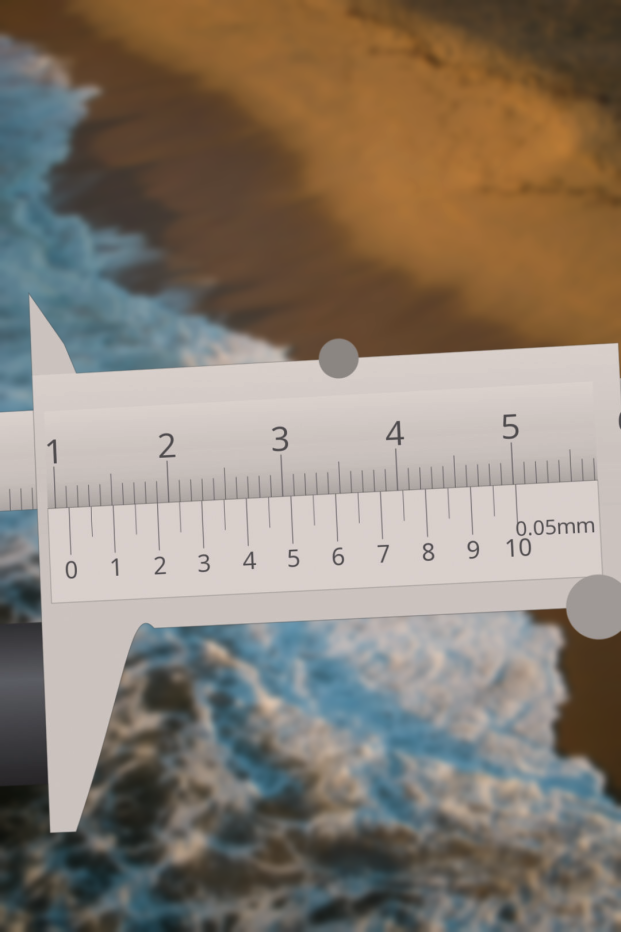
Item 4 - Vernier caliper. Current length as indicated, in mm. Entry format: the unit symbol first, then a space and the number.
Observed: mm 11.2
